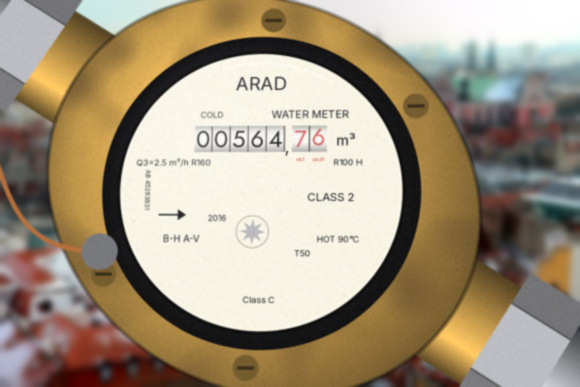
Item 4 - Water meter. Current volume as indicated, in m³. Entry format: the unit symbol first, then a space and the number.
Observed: m³ 564.76
